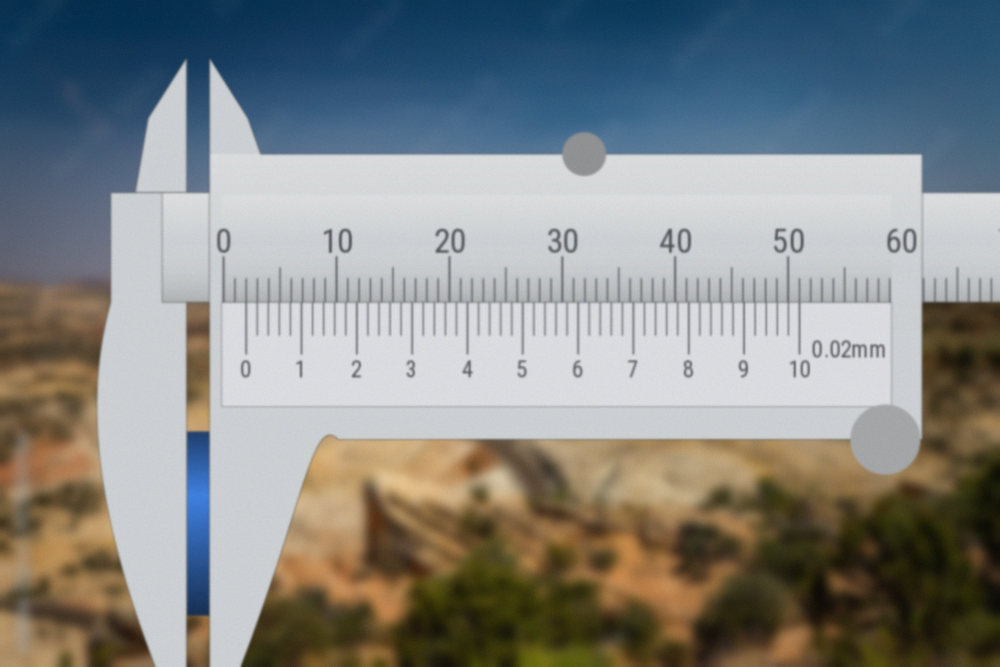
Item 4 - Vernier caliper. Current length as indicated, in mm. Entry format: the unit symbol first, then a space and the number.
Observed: mm 2.0
